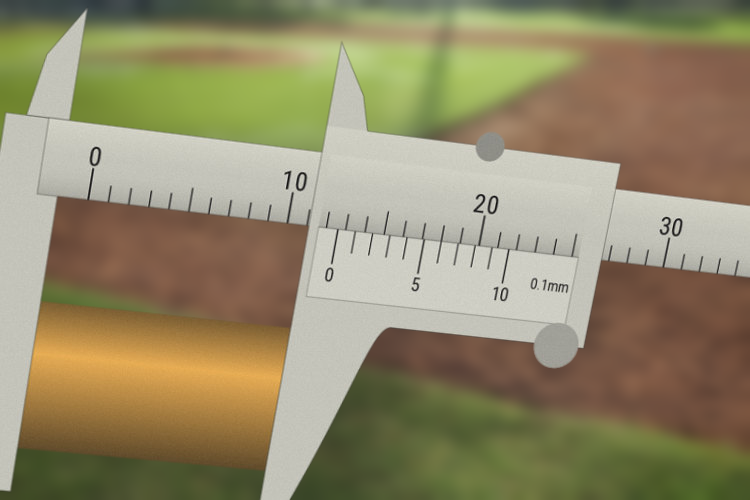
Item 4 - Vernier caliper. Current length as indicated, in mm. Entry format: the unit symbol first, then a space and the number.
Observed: mm 12.6
